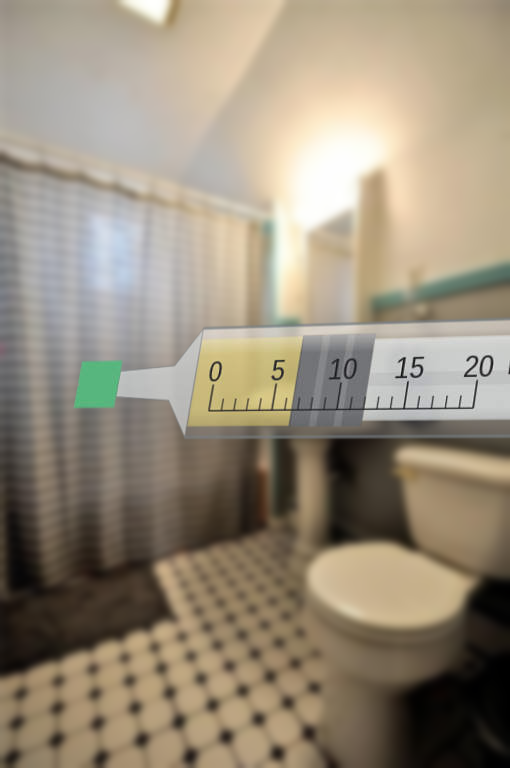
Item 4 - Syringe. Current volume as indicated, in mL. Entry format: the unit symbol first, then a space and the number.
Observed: mL 6.5
